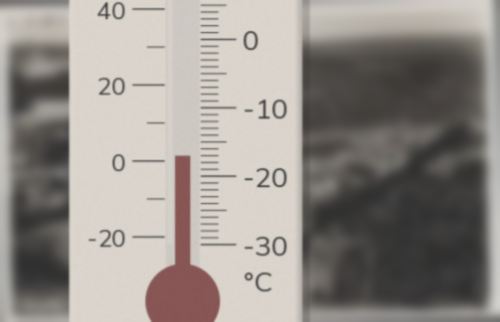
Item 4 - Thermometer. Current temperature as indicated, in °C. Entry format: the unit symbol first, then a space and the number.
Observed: °C -17
